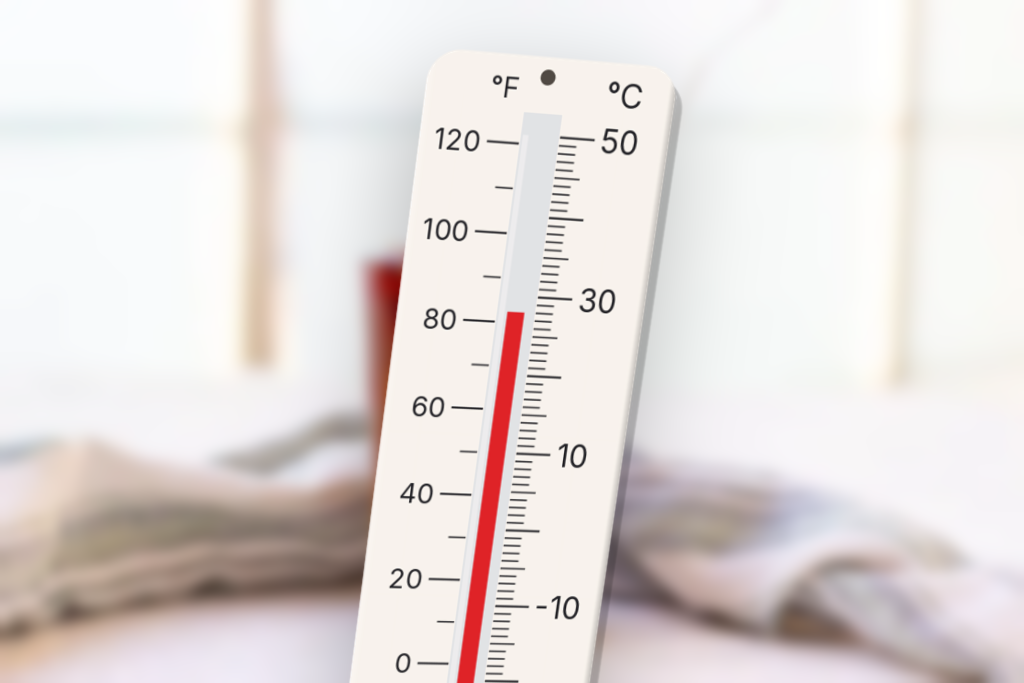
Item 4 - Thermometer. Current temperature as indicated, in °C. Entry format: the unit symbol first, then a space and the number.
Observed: °C 28
